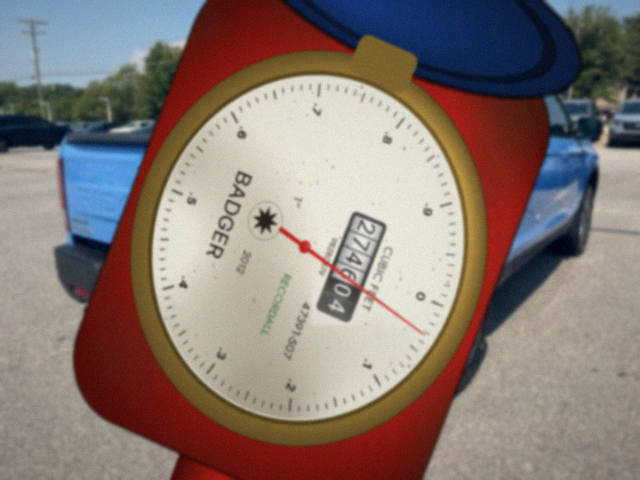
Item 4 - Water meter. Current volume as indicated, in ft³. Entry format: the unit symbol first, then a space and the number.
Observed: ft³ 274604.03
